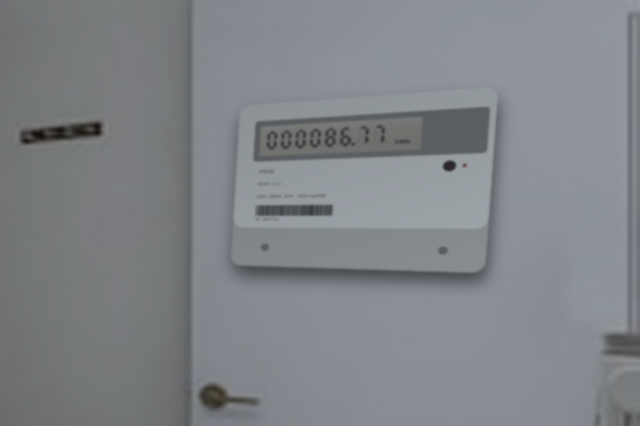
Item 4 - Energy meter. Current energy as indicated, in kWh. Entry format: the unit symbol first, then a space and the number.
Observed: kWh 86.77
